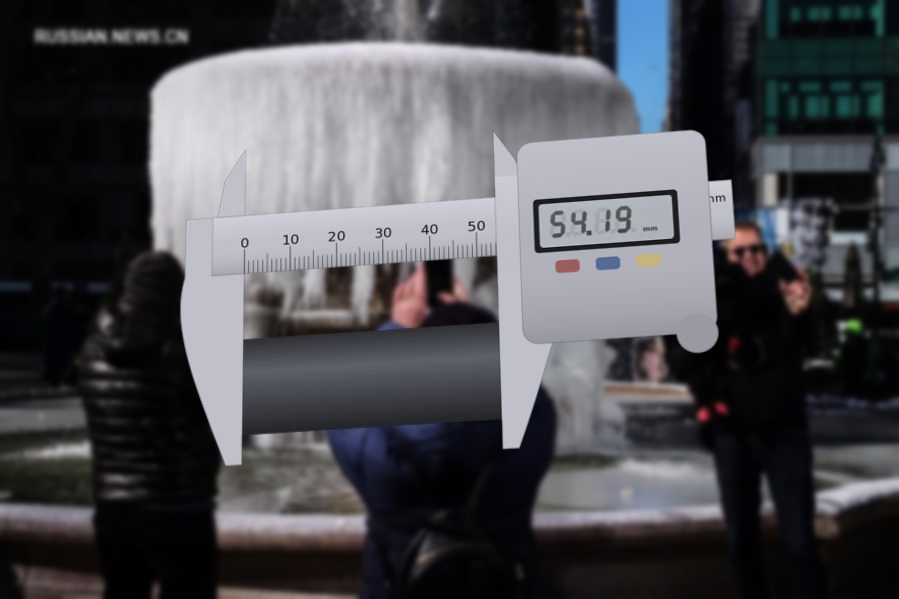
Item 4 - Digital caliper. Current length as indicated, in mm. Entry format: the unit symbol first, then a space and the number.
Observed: mm 54.19
